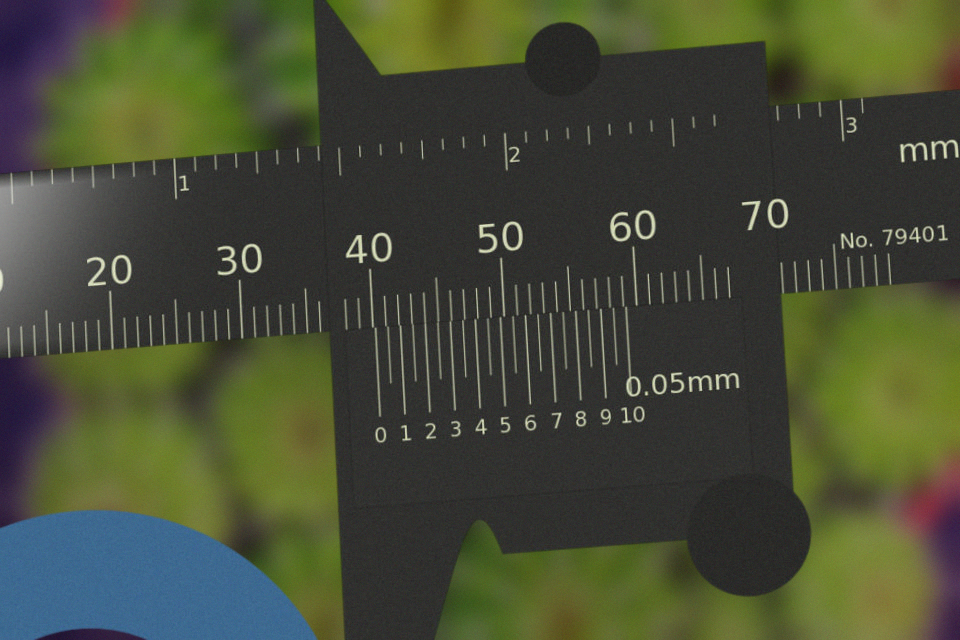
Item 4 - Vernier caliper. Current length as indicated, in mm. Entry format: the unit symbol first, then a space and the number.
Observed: mm 40.2
